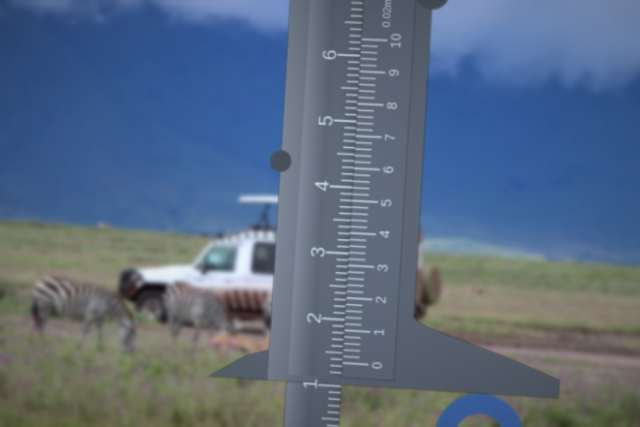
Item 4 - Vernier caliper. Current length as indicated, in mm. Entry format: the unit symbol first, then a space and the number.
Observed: mm 13.5
